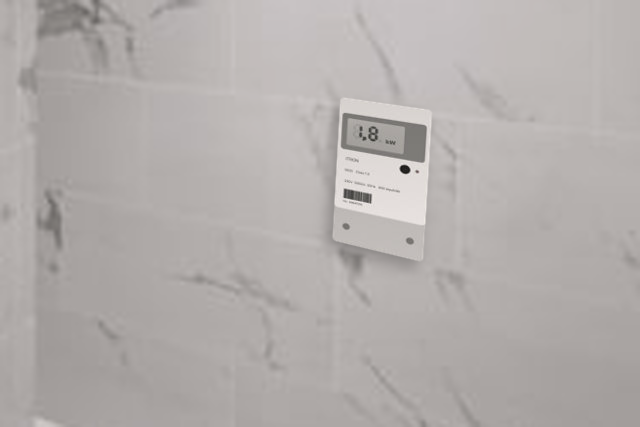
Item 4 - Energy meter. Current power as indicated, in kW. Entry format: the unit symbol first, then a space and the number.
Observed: kW 1.8
